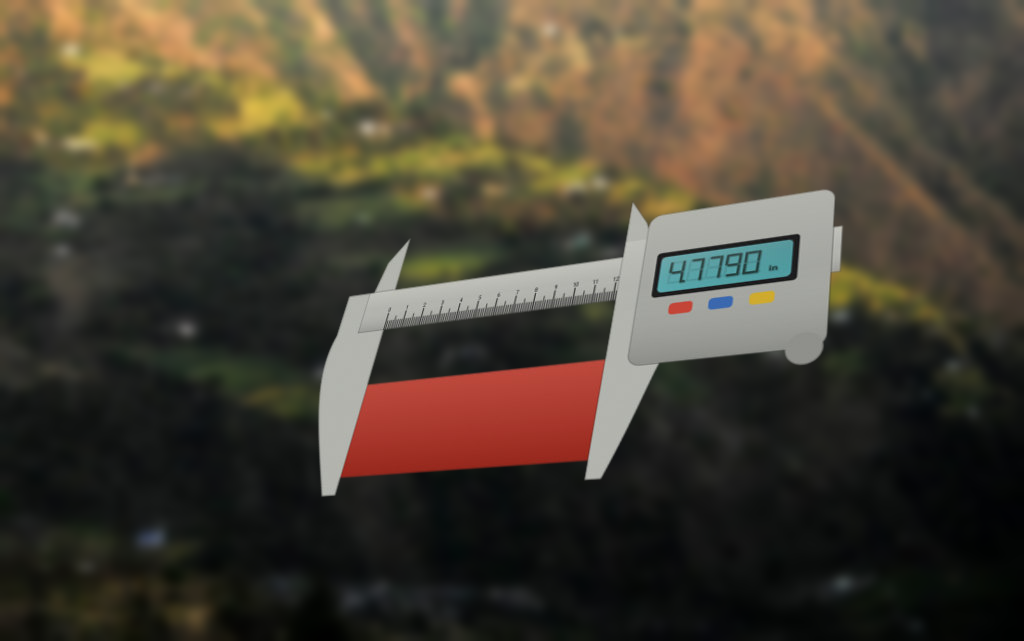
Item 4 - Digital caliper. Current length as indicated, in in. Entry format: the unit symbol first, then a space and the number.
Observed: in 4.7790
